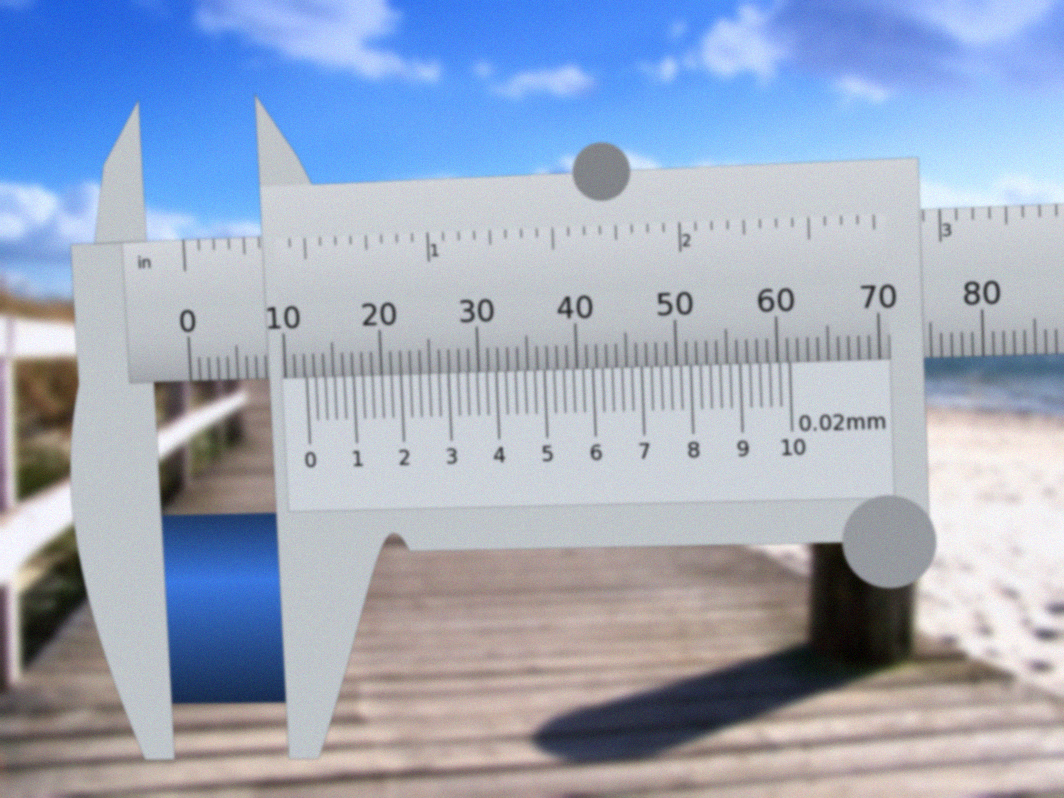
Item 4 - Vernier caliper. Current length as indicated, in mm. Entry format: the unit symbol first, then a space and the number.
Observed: mm 12.2
